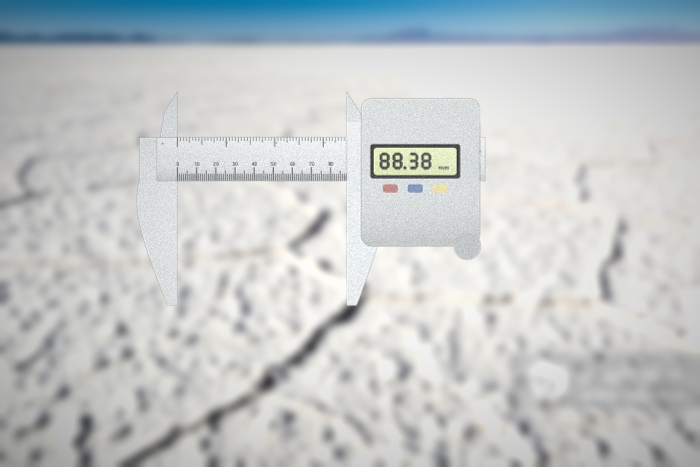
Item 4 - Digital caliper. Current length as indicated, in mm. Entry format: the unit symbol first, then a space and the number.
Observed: mm 88.38
